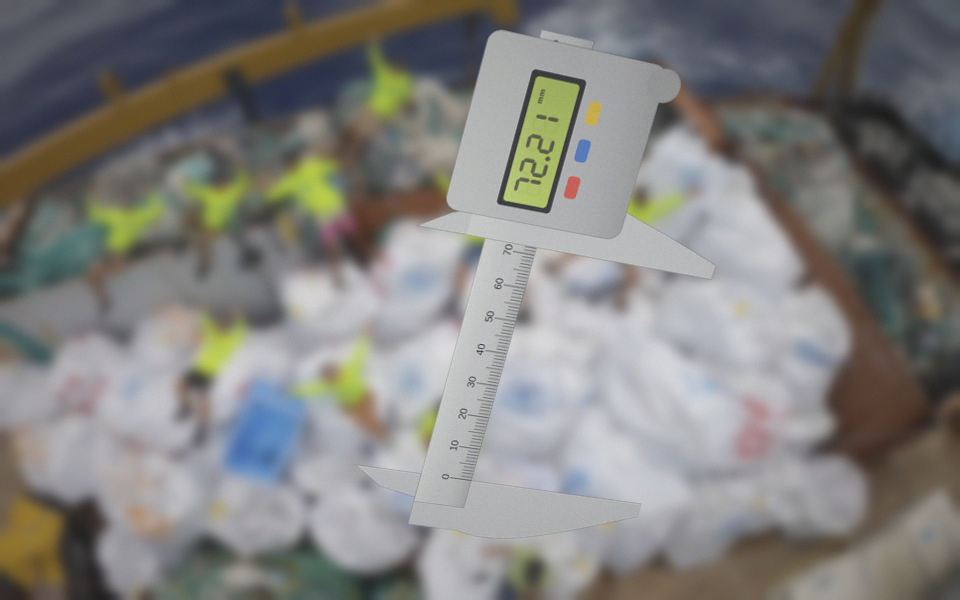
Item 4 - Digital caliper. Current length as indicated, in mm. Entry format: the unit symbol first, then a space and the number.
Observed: mm 72.21
